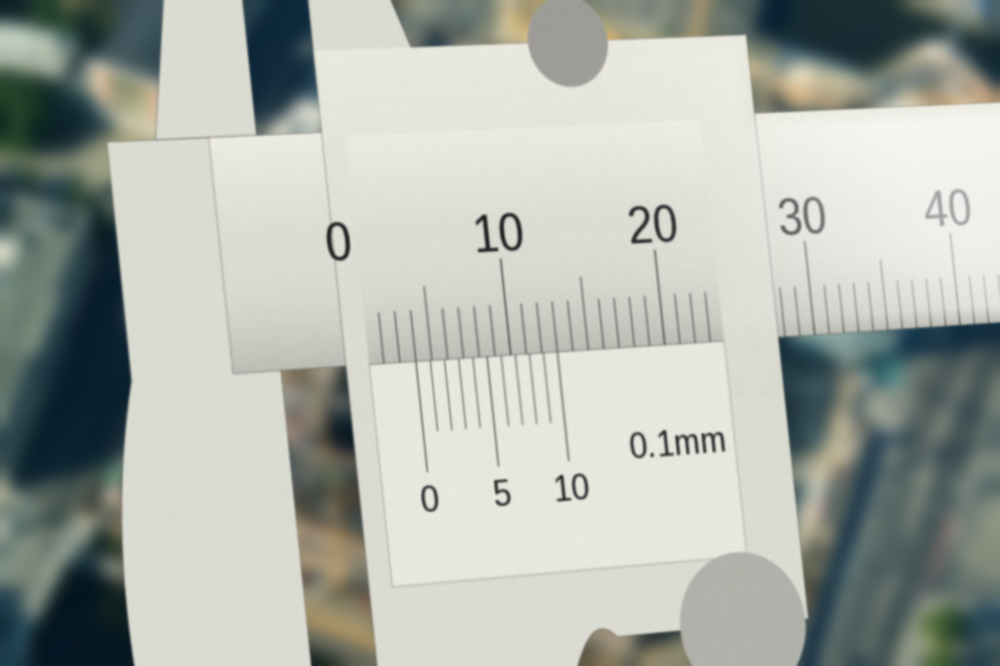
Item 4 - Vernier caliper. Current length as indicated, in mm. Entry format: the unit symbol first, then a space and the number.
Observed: mm 4.0
